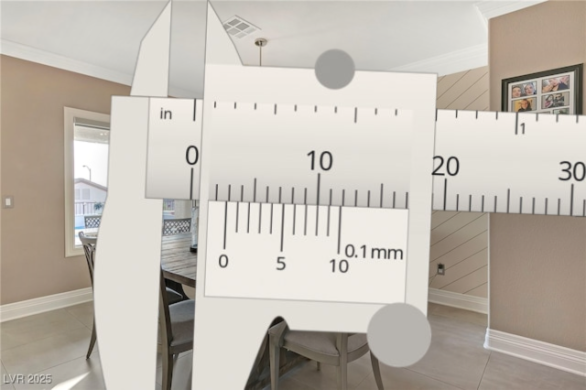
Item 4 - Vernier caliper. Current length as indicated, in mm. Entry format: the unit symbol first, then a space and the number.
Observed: mm 2.8
